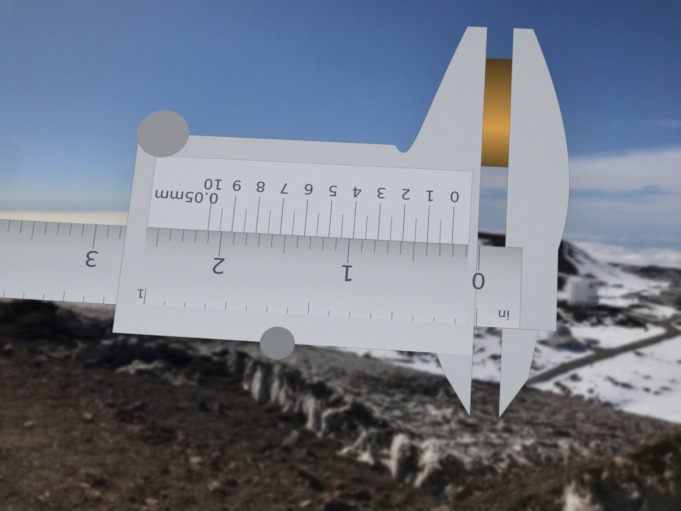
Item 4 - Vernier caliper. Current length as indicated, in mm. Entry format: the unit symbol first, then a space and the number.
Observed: mm 2.1
